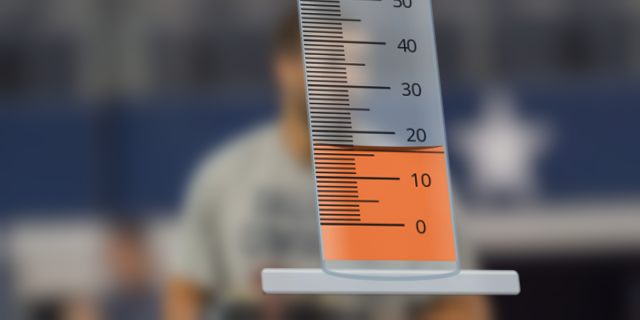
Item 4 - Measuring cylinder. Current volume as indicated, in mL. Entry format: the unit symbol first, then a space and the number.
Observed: mL 16
